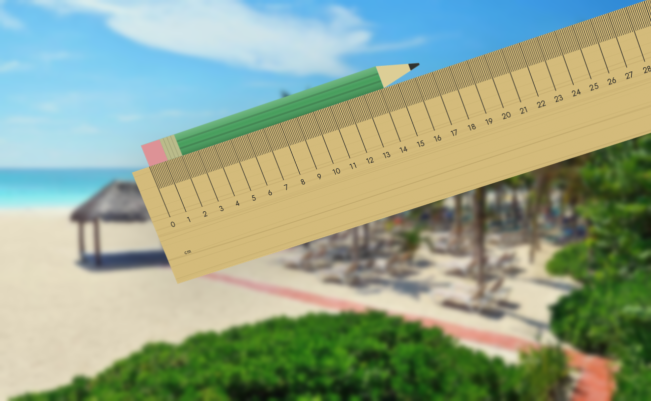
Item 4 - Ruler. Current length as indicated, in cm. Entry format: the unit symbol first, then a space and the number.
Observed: cm 16.5
